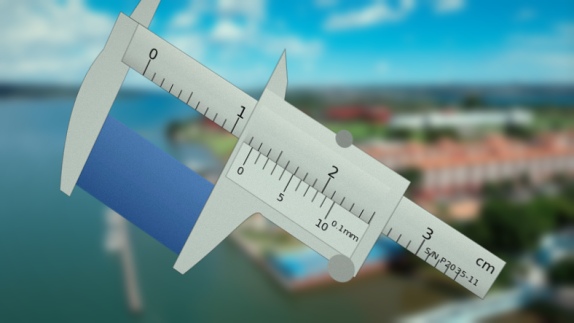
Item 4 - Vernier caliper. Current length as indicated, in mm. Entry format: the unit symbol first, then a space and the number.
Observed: mm 12.4
